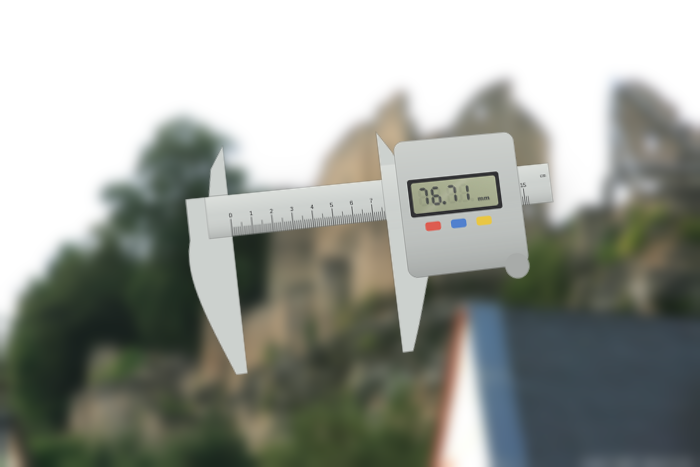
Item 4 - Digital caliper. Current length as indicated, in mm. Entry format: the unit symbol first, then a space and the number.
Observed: mm 76.71
